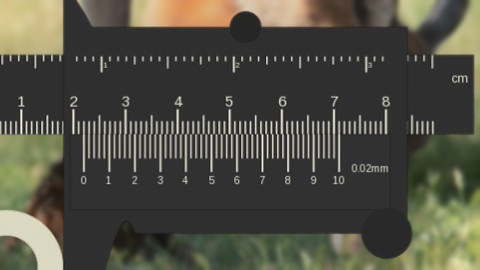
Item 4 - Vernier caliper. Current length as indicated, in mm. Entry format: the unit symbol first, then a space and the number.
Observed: mm 22.0
